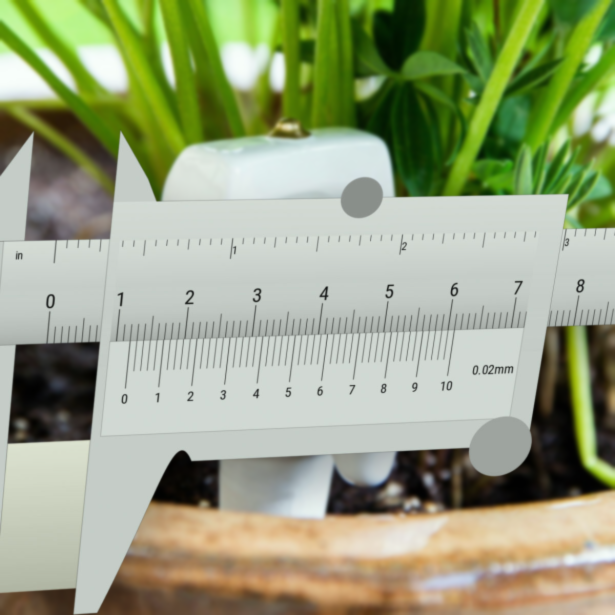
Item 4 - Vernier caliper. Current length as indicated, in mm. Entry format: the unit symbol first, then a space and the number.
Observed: mm 12.0
